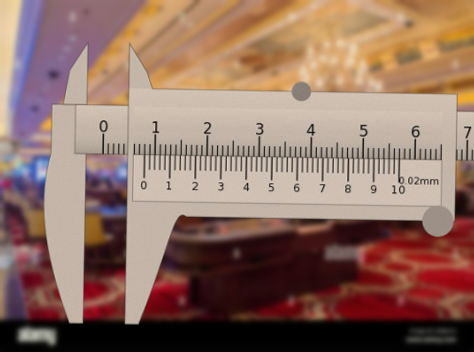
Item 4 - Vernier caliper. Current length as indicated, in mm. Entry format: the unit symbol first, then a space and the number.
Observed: mm 8.0
